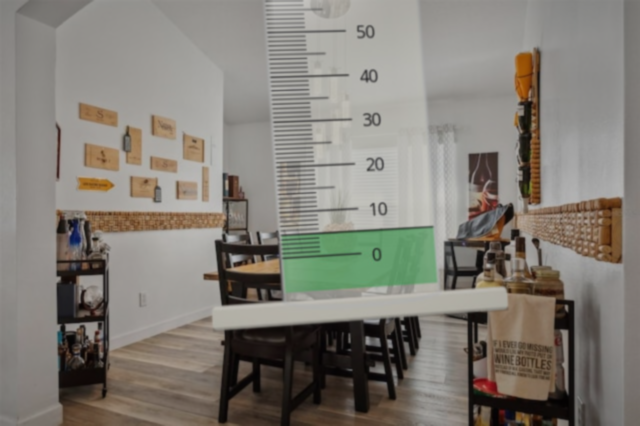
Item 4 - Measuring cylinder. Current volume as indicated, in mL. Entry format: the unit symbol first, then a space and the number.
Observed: mL 5
